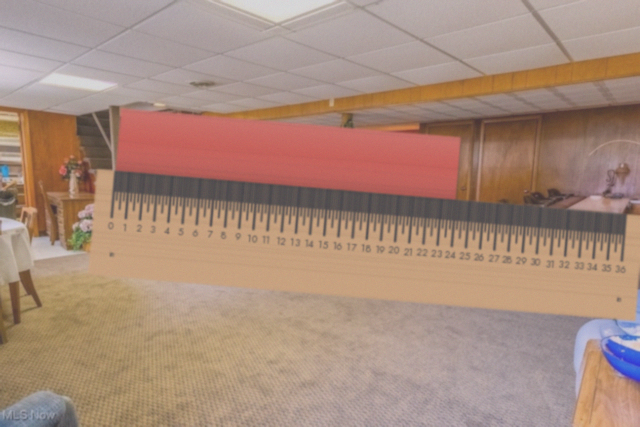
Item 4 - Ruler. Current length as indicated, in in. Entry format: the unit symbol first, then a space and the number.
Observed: in 24
